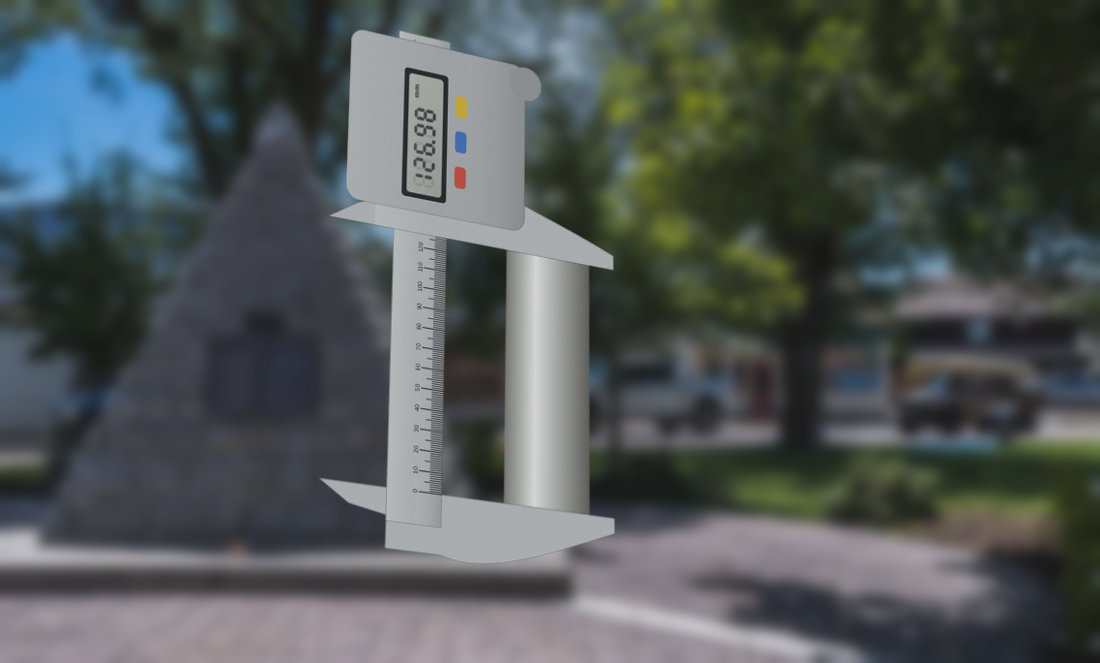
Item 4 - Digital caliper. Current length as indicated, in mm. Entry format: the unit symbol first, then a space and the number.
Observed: mm 126.98
